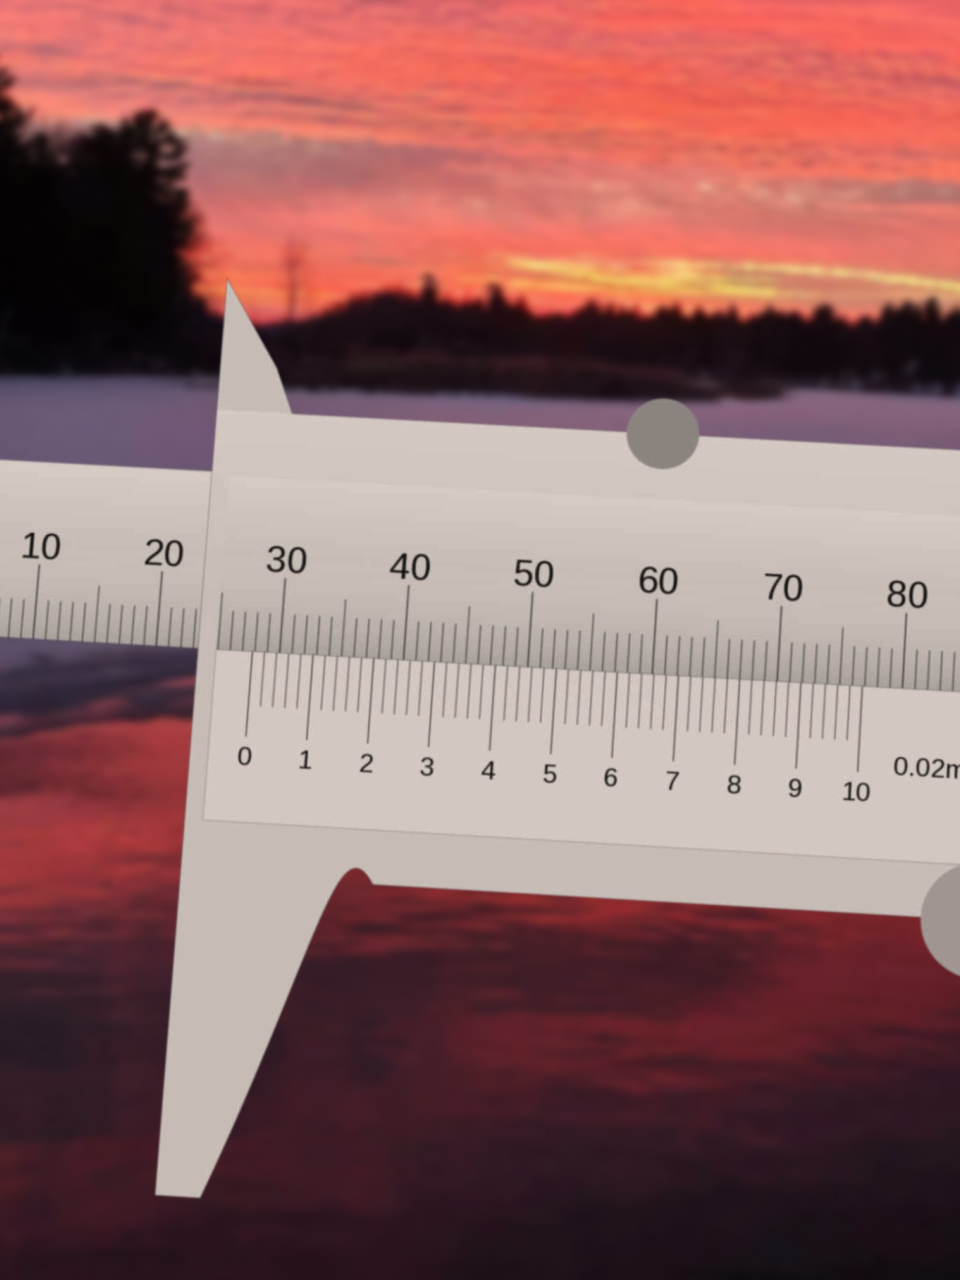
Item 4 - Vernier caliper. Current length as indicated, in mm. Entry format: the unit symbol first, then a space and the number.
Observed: mm 27.8
